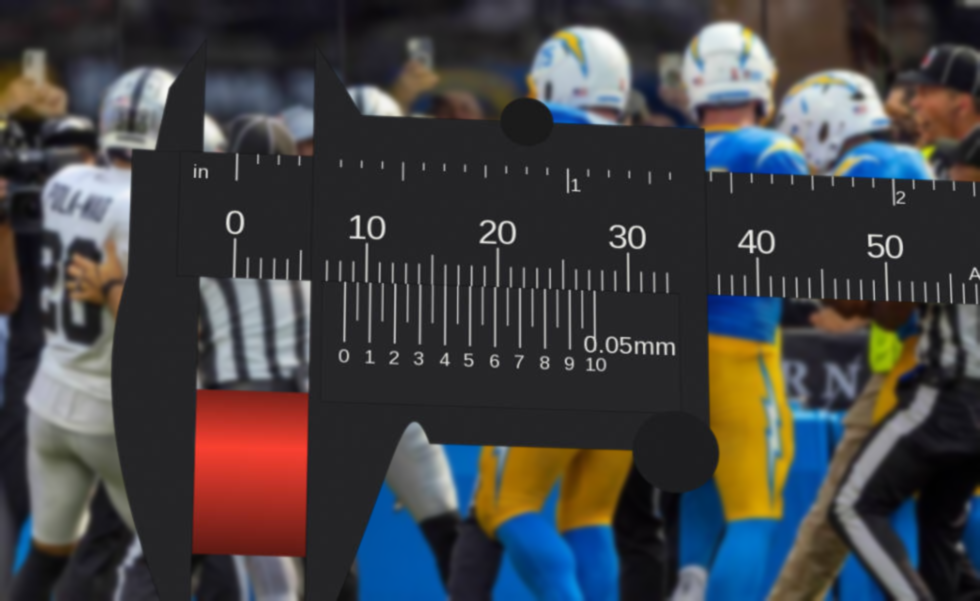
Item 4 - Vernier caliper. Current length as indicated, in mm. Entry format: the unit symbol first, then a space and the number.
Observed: mm 8.4
